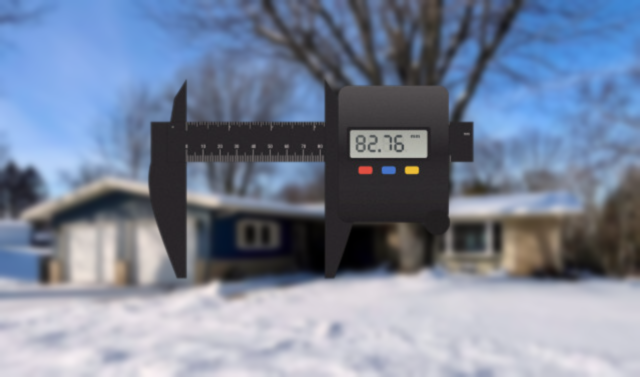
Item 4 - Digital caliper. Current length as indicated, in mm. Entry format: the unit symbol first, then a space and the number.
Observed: mm 82.76
